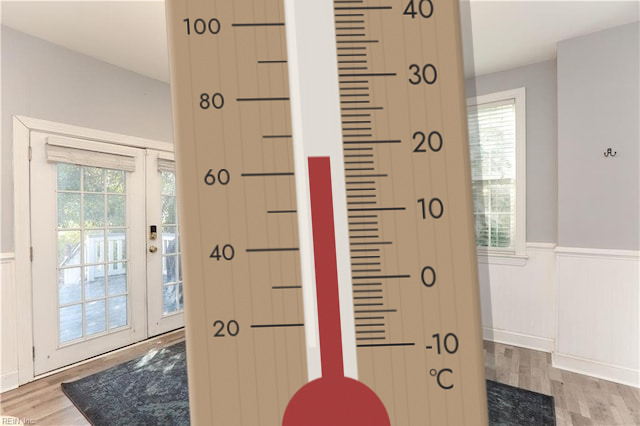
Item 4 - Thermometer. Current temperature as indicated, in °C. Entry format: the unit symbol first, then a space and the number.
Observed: °C 18
